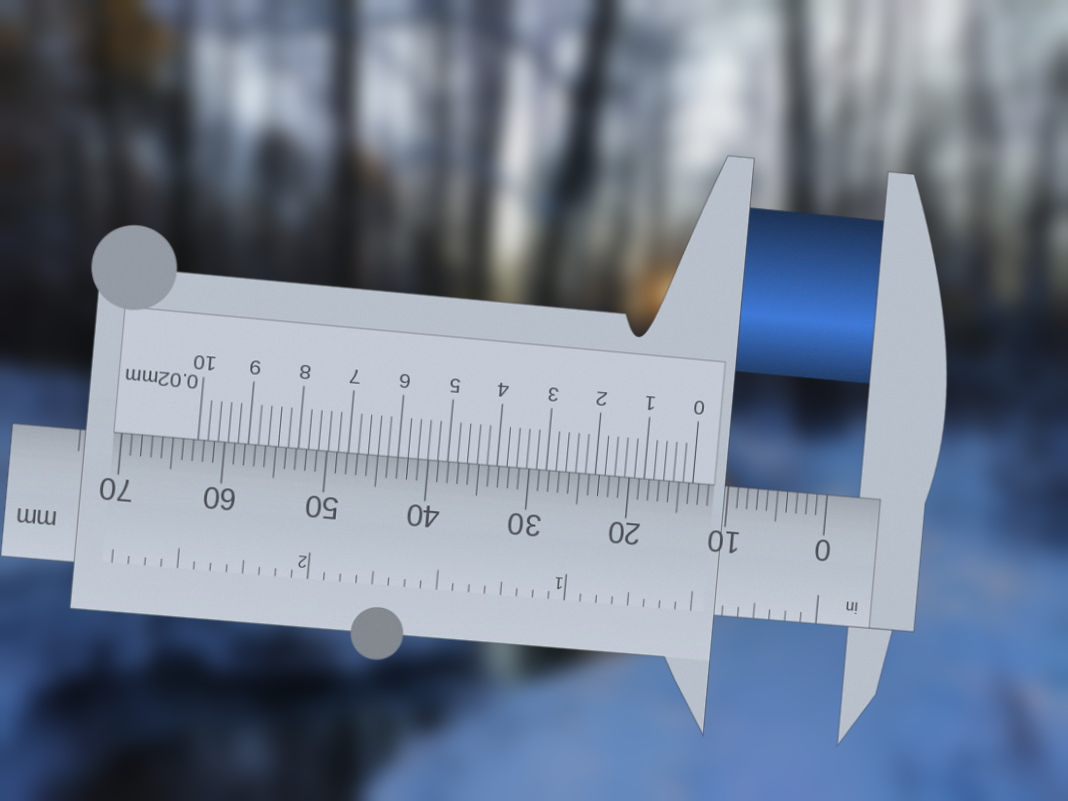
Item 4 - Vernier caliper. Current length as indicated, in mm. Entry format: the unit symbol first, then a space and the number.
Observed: mm 13.6
